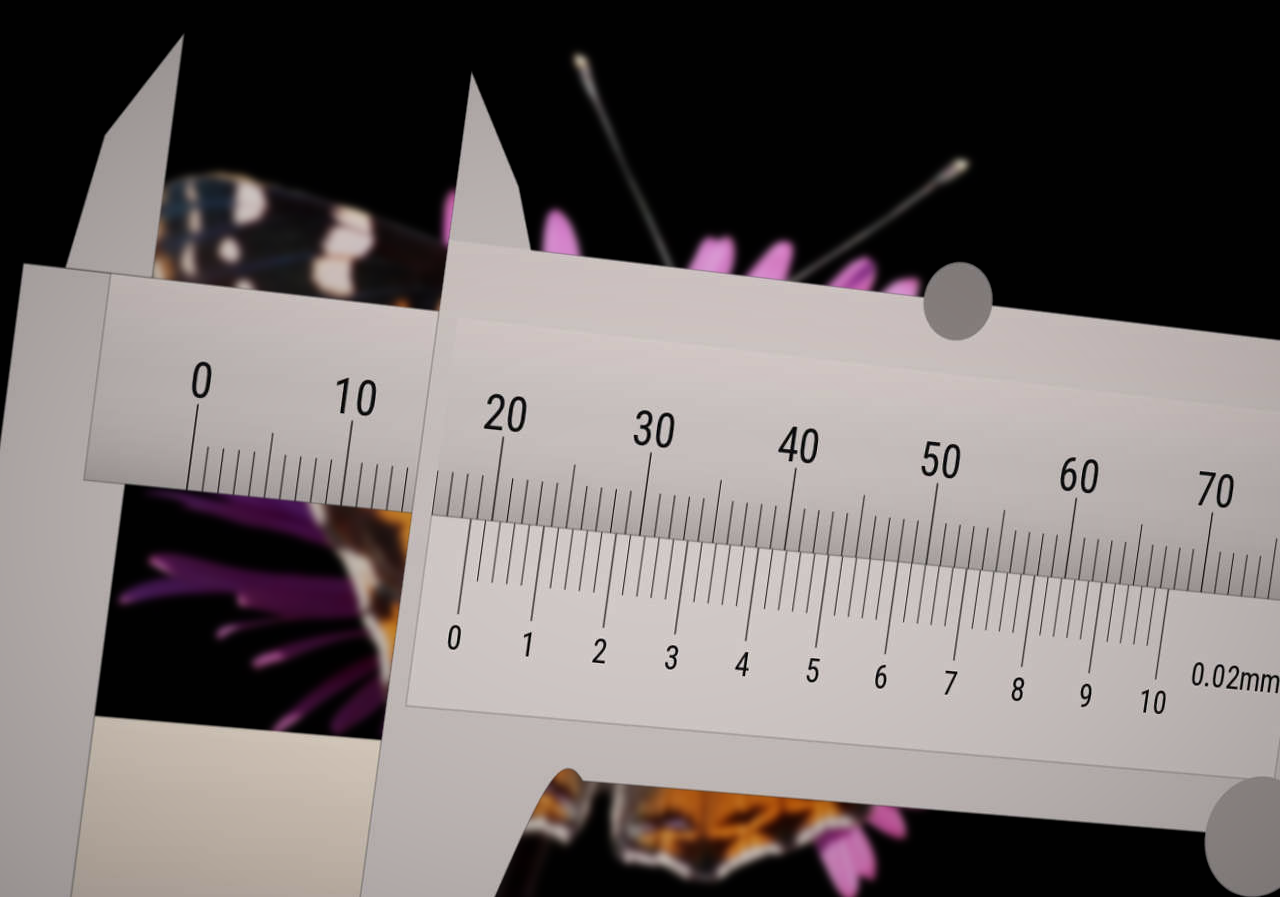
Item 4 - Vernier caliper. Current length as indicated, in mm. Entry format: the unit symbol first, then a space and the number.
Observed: mm 18.6
